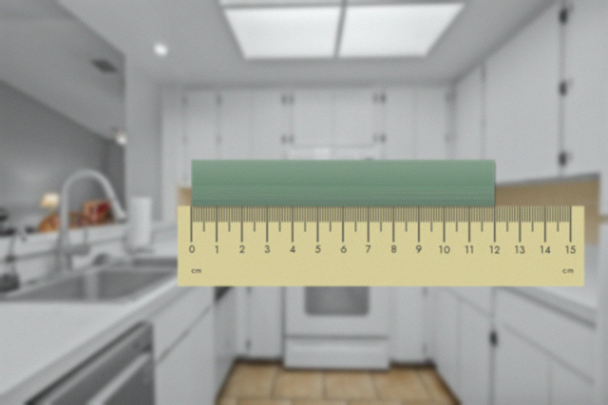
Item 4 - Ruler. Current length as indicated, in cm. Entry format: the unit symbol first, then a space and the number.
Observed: cm 12
